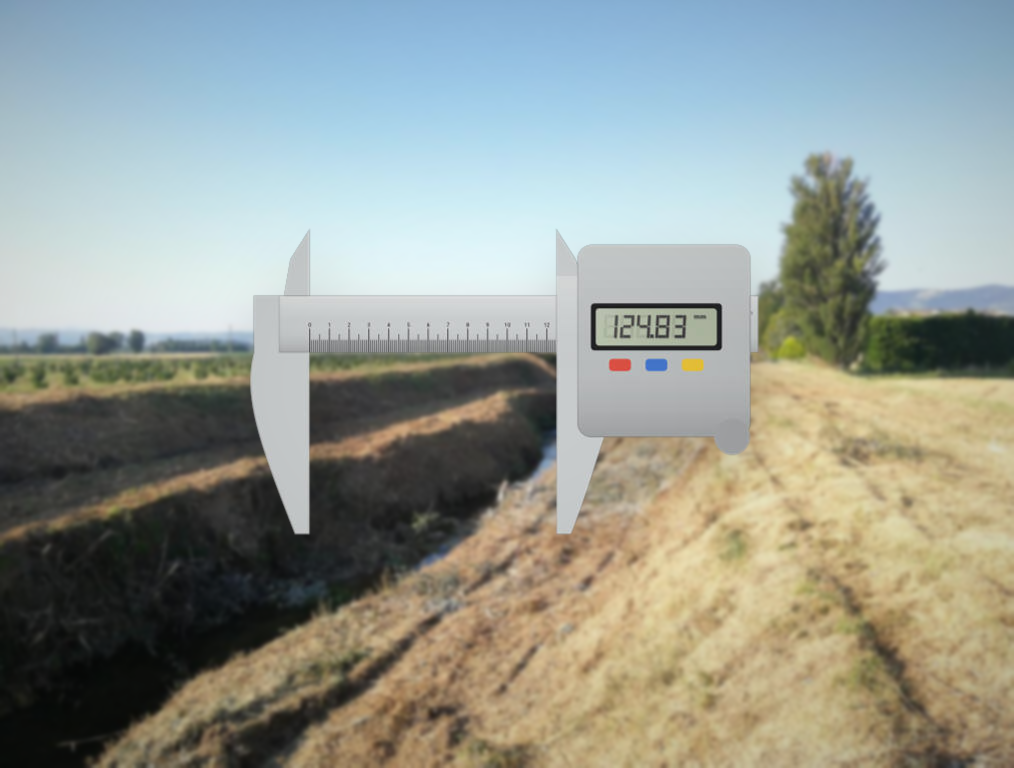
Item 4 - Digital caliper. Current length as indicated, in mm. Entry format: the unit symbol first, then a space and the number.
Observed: mm 124.83
